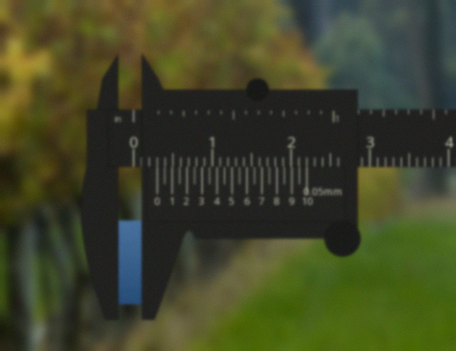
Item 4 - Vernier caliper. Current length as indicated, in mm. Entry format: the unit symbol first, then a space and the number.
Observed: mm 3.0
